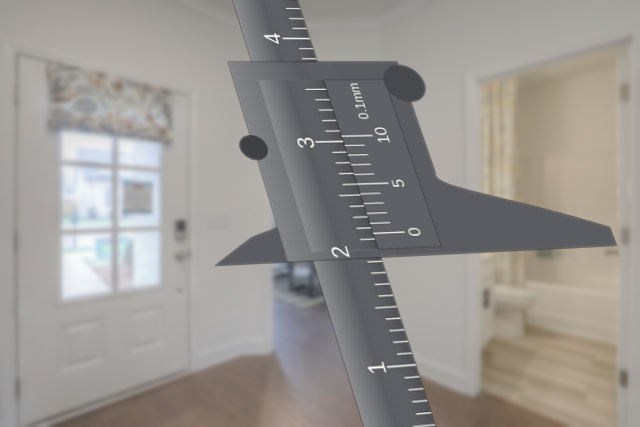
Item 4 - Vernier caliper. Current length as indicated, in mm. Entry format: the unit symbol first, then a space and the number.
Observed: mm 21.5
